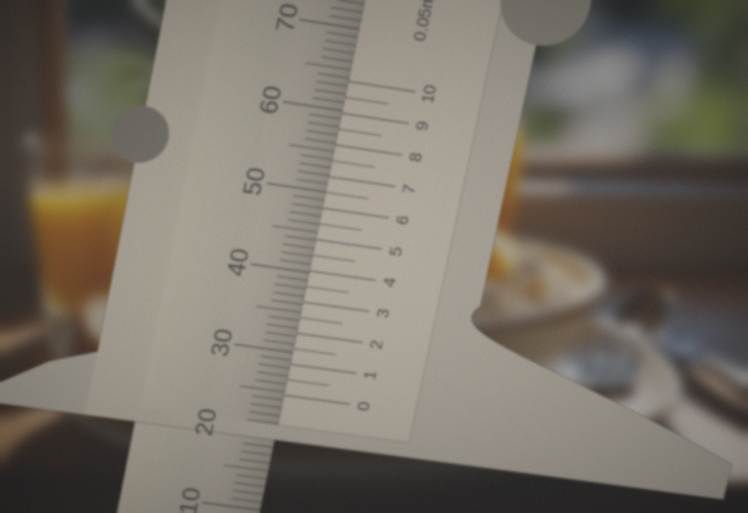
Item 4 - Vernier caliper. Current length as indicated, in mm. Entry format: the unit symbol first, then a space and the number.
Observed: mm 24.6
